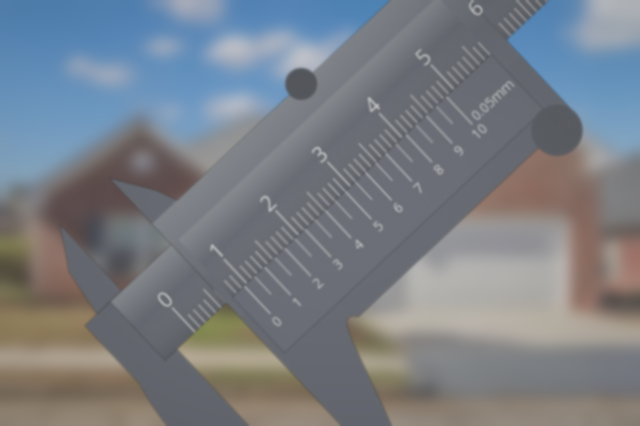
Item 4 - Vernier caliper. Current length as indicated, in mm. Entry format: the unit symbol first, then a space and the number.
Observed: mm 9.5
